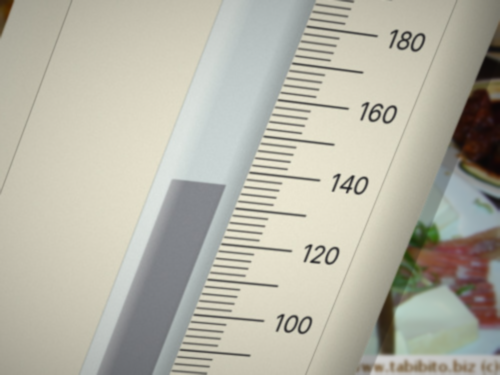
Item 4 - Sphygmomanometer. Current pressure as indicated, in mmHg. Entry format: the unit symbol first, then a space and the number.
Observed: mmHg 136
